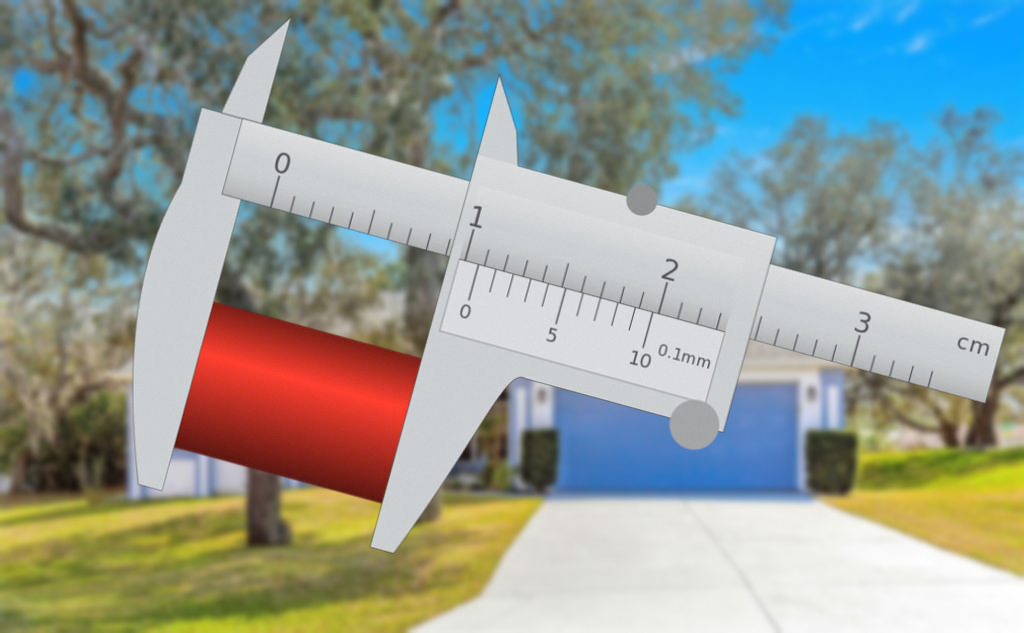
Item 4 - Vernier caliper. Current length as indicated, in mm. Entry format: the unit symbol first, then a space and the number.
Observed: mm 10.7
